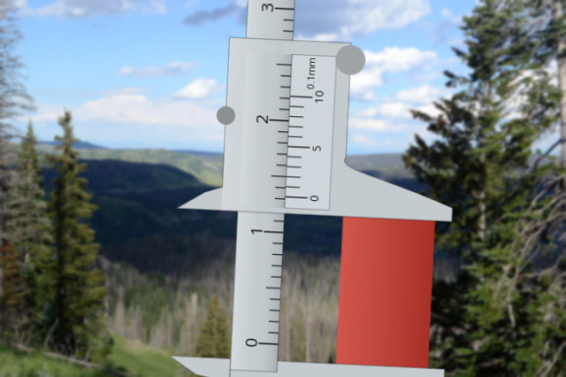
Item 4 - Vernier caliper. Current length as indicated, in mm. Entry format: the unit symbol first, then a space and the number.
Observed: mm 13.2
